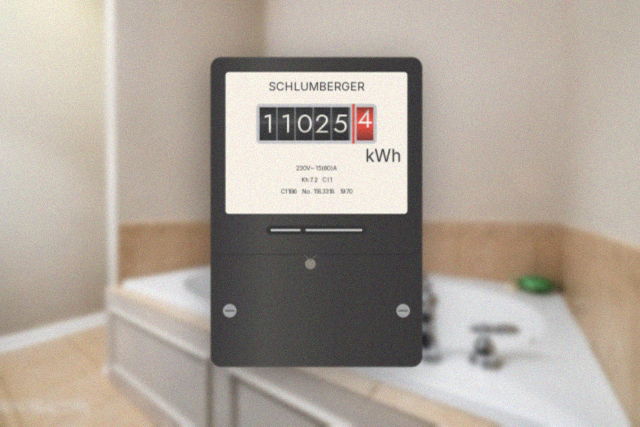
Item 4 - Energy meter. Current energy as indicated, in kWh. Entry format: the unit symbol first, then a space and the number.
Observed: kWh 11025.4
